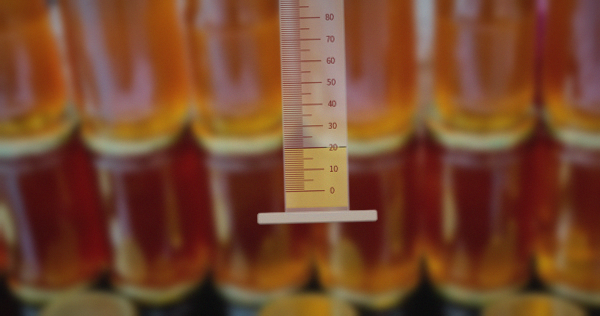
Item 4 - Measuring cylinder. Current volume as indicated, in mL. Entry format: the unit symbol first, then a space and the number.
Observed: mL 20
